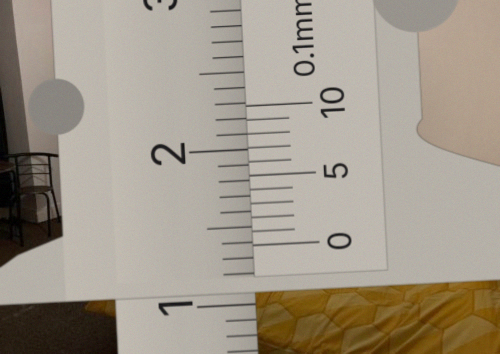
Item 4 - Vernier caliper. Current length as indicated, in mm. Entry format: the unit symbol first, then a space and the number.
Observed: mm 13.8
